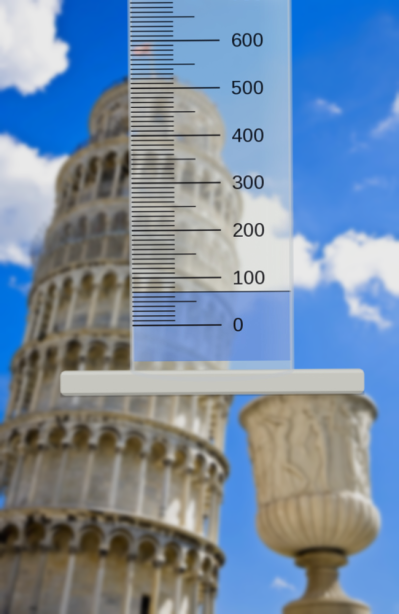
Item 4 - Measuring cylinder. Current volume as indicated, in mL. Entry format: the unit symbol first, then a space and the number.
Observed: mL 70
